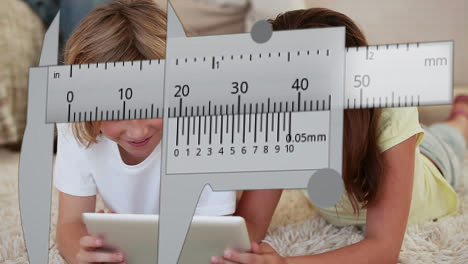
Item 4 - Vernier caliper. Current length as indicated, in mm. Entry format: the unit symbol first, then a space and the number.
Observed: mm 19.6
